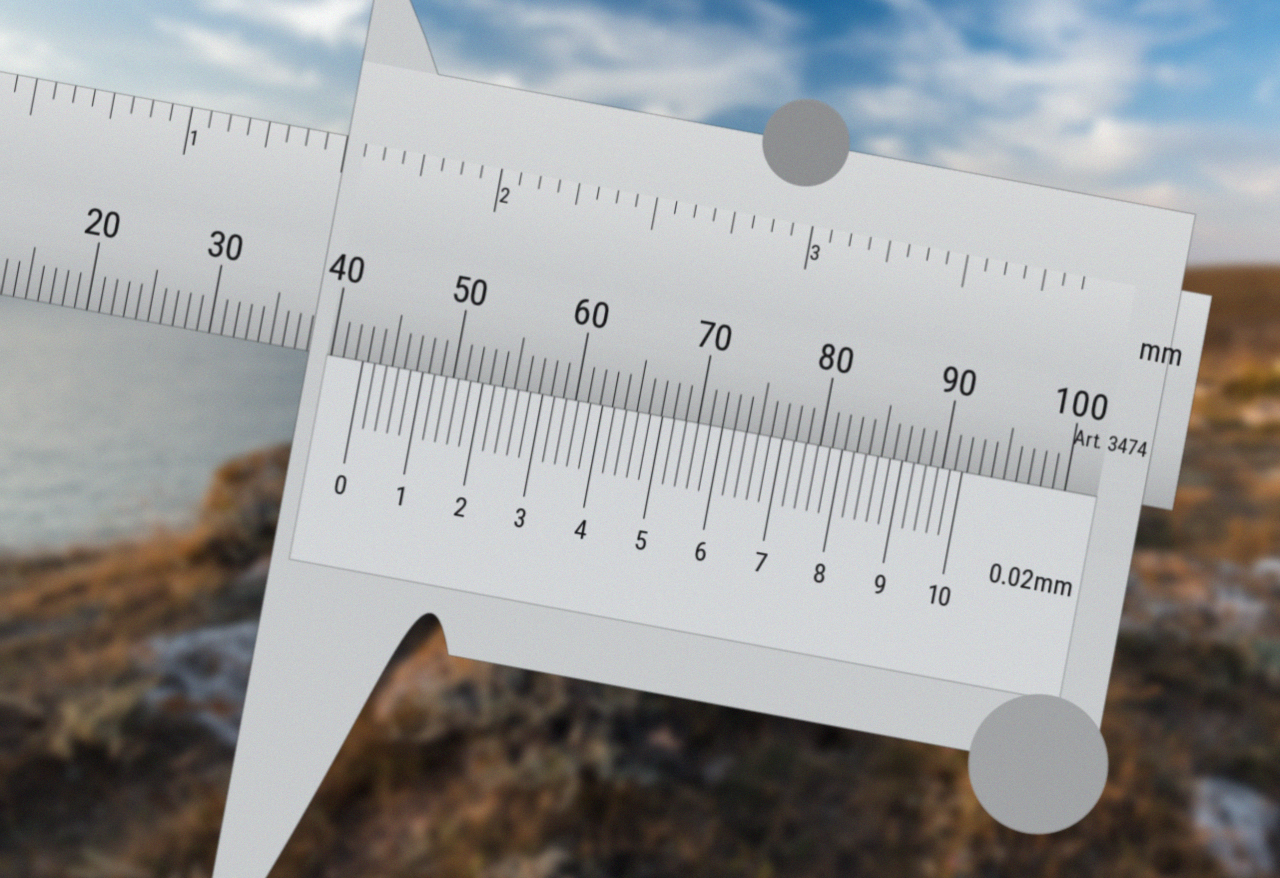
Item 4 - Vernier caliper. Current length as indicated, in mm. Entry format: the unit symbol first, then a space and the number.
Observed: mm 42.6
